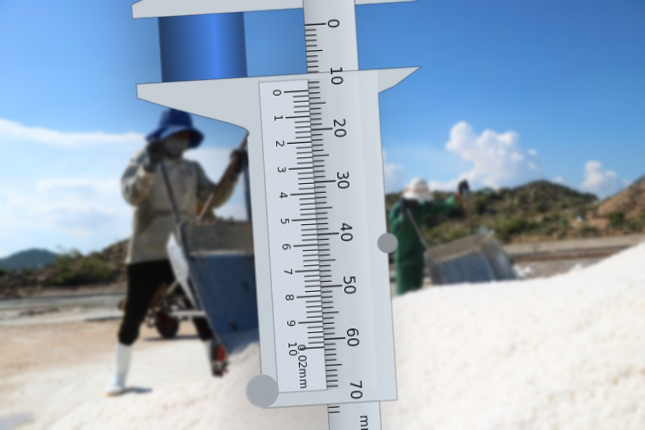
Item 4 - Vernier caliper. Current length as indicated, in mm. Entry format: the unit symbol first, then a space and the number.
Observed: mm 12.5
